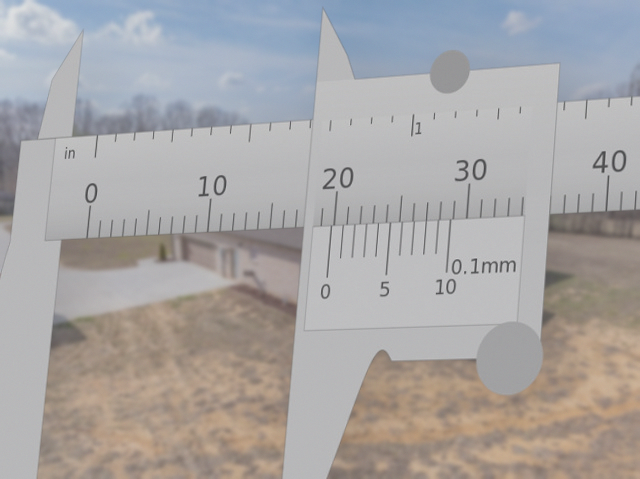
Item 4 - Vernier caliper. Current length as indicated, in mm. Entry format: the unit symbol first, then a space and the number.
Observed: mm 19.8
